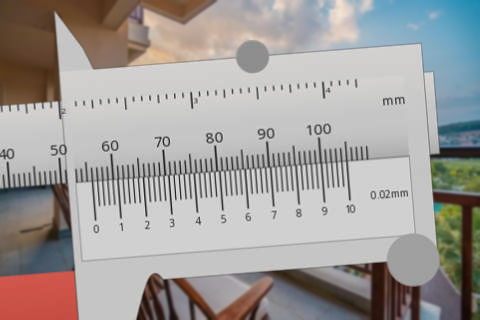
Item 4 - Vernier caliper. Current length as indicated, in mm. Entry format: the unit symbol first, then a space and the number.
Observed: mm 56.0
